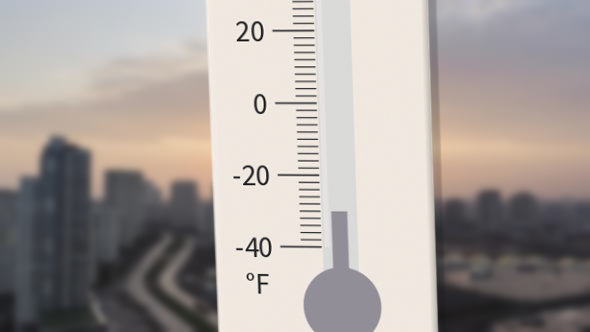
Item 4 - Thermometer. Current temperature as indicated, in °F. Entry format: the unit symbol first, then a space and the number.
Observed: °F -30
